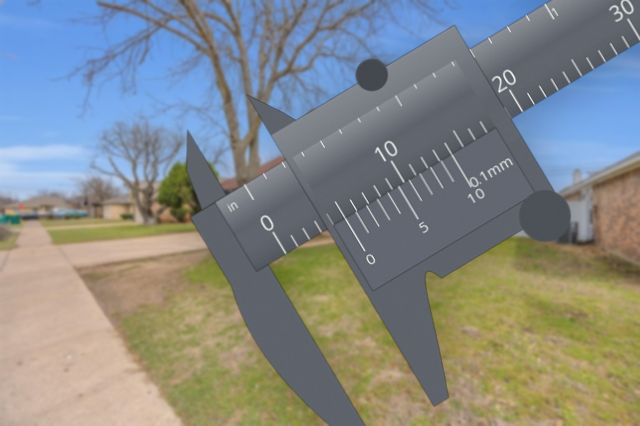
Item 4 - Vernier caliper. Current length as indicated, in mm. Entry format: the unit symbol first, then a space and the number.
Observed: mm 5.0
